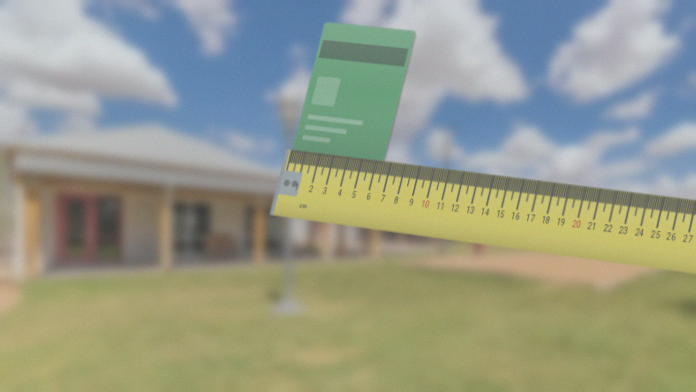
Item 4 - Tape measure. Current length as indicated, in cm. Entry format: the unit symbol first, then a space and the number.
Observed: cm 6.5
